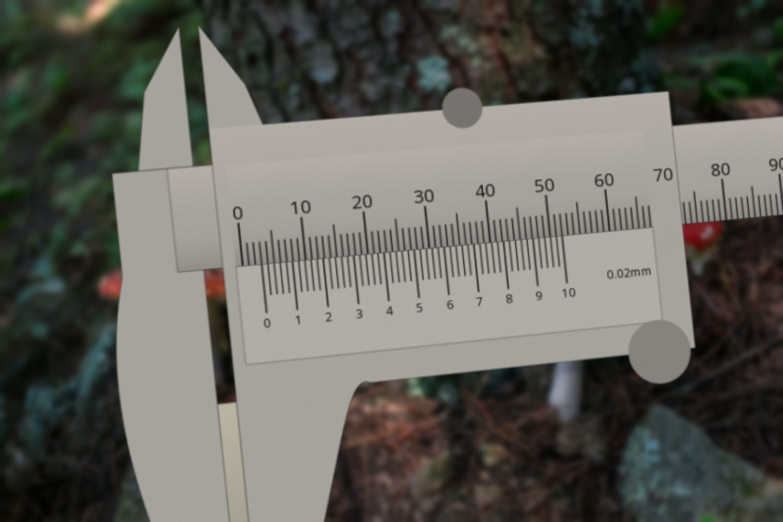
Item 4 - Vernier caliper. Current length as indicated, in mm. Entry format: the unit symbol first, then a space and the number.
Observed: mm 3.0
